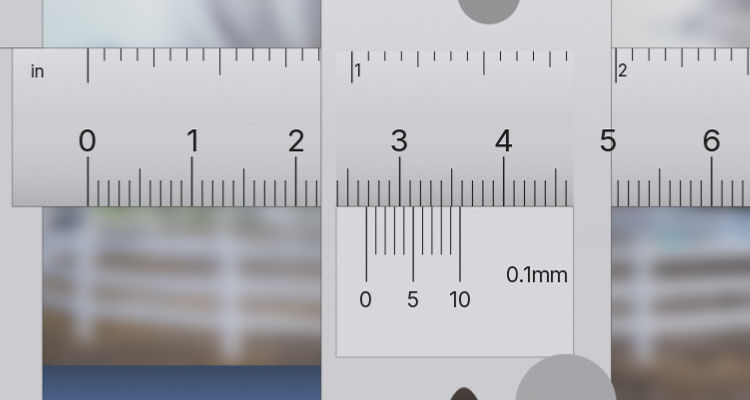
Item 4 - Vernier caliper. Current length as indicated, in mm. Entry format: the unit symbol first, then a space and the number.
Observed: mm 26.8
